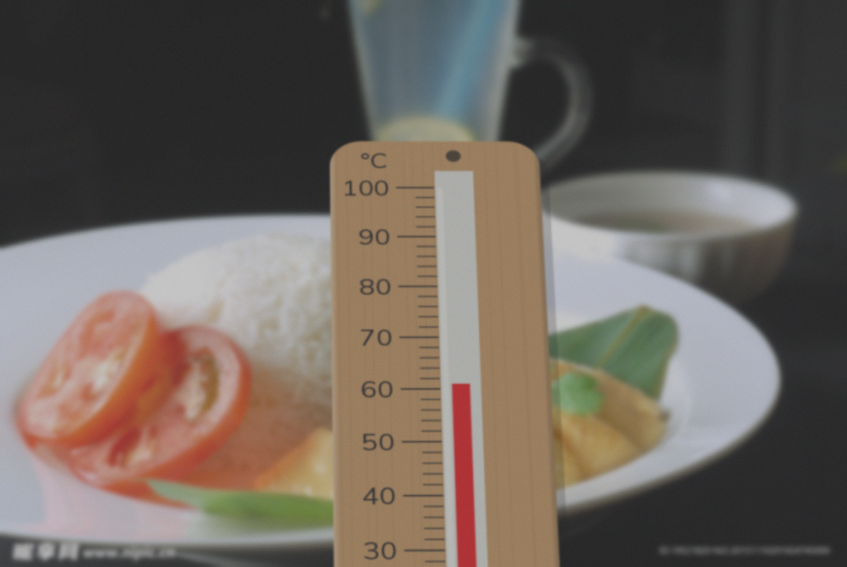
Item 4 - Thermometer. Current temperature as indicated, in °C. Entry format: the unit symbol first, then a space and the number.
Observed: °C 61
